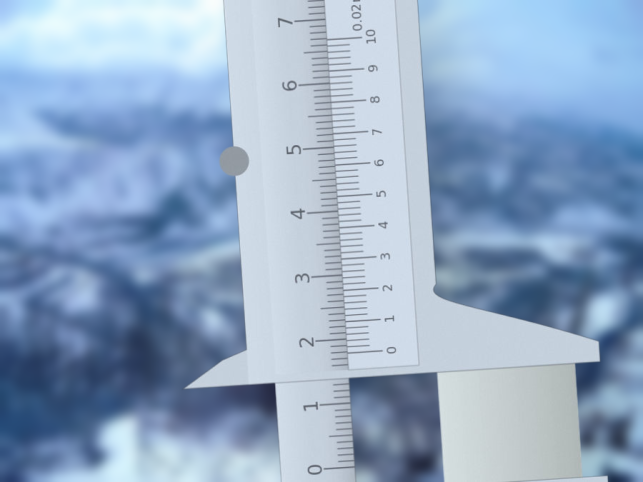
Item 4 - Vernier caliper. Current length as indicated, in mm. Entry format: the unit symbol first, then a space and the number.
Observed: mm 17.8
